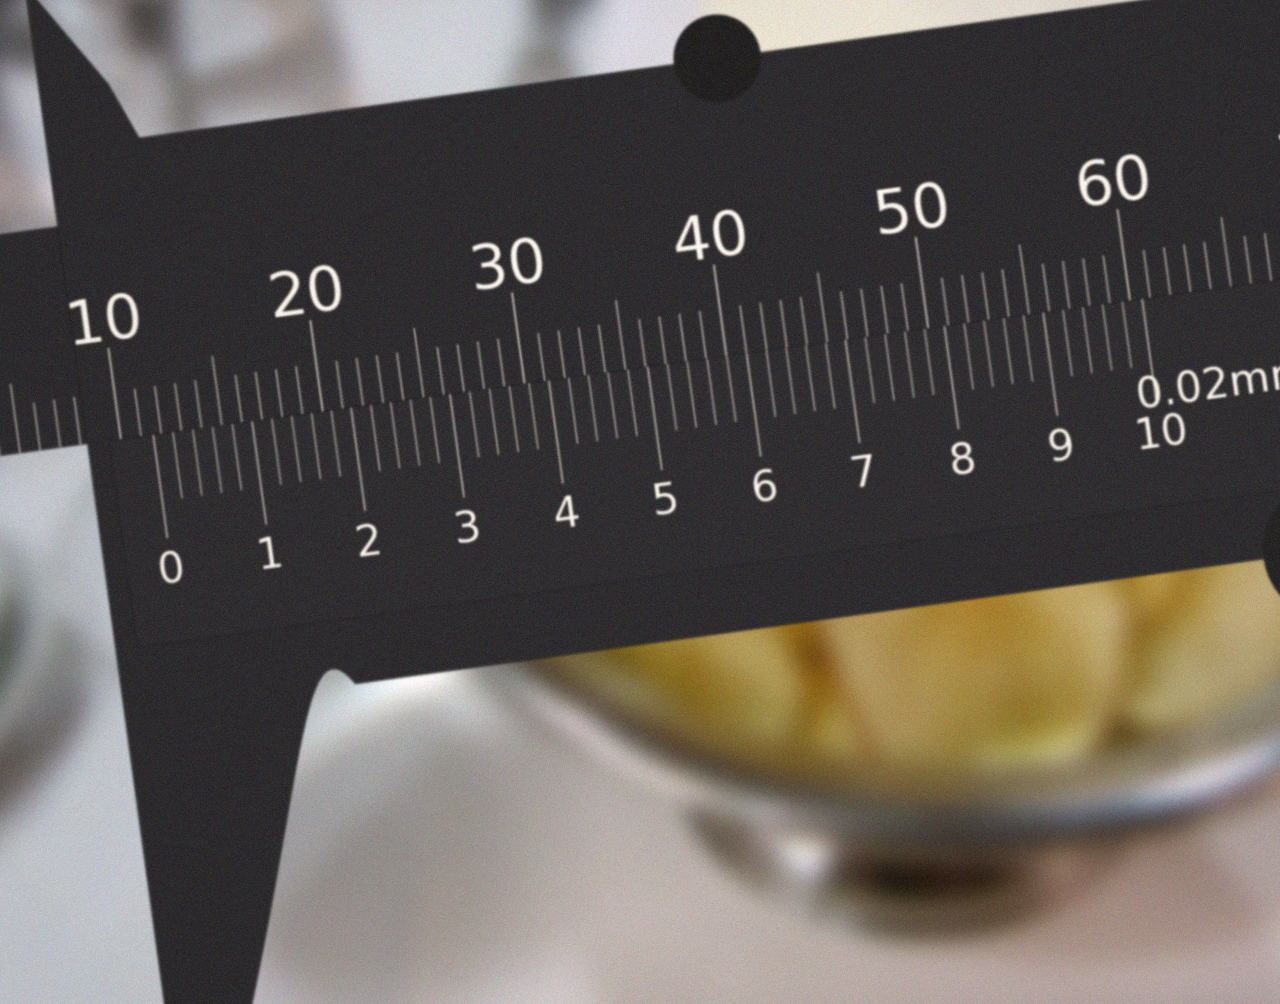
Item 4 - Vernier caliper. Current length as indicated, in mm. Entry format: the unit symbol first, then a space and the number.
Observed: mm 11.6
